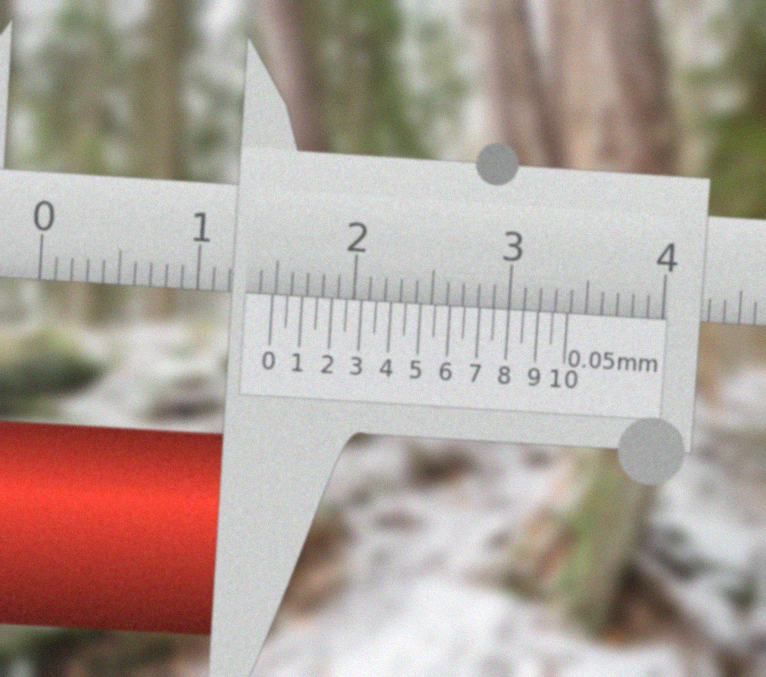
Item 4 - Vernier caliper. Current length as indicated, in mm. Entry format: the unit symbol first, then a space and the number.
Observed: mm 14.8
